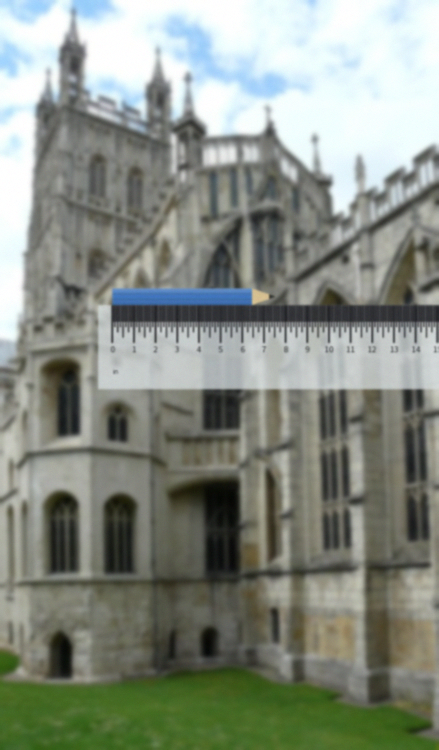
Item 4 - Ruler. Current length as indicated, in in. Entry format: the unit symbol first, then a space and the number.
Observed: in 7.5
